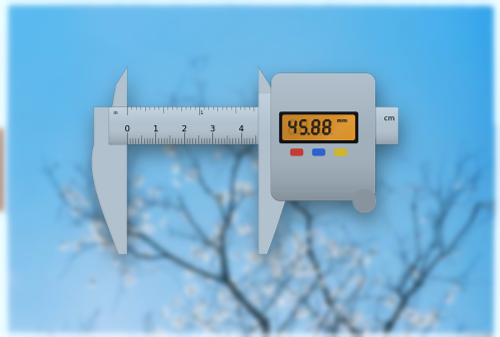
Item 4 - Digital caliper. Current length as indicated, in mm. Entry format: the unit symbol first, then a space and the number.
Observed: mm 45.88
